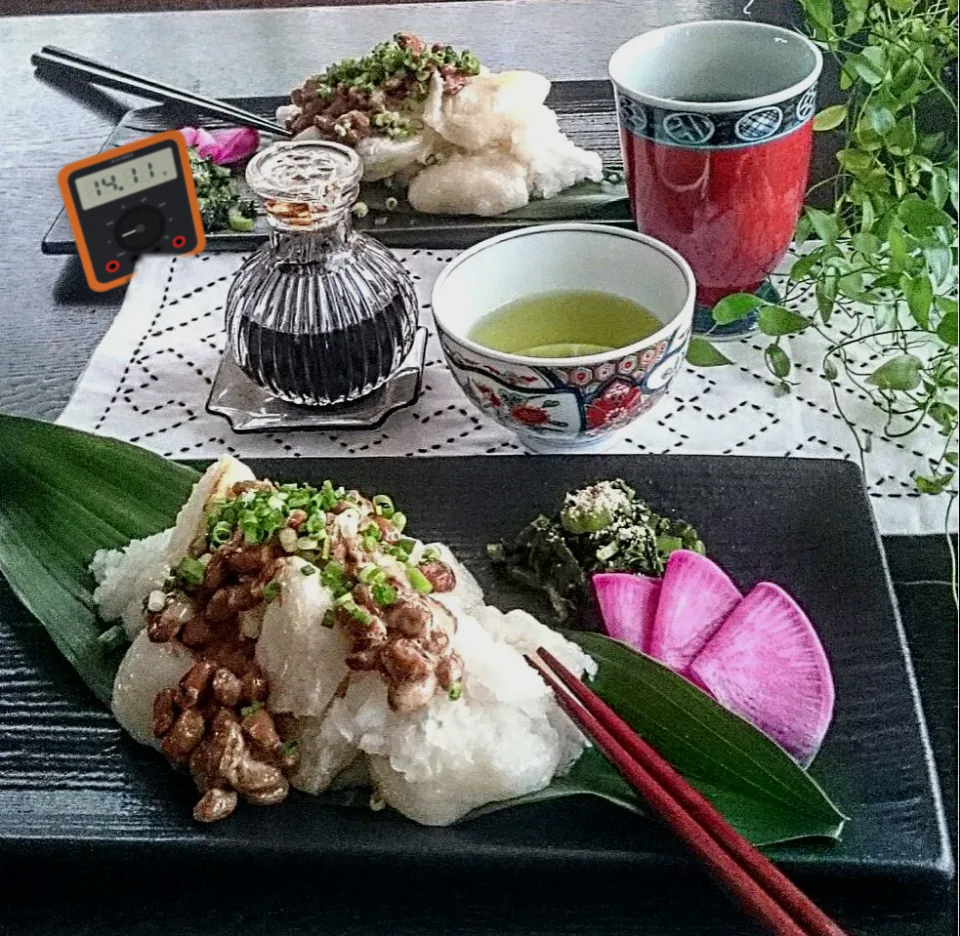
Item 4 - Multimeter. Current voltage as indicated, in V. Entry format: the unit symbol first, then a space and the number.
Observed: V 14.11
